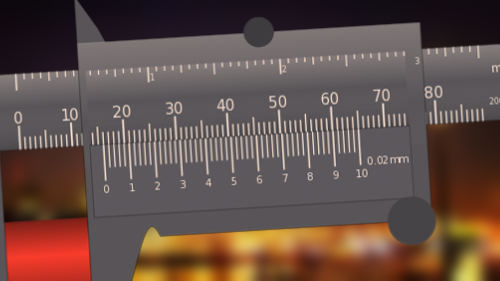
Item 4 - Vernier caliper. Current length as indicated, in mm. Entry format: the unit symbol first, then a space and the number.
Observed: mm 16.0
